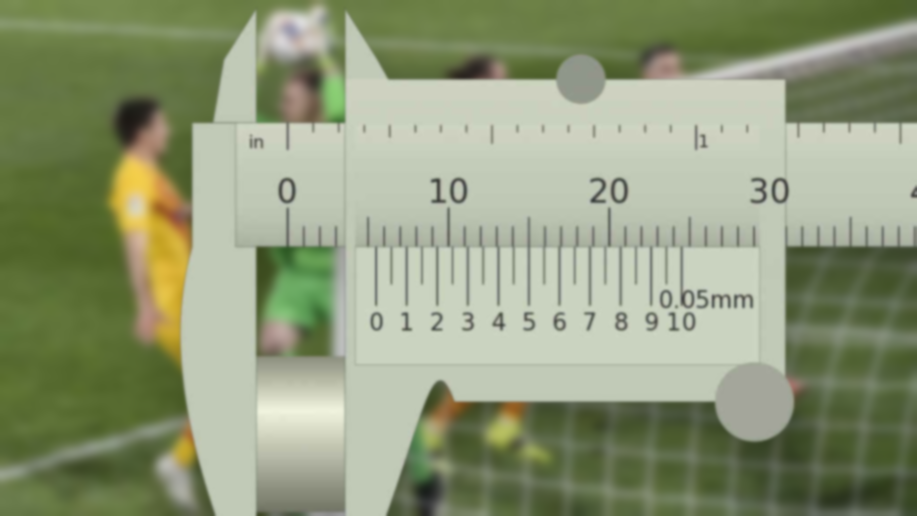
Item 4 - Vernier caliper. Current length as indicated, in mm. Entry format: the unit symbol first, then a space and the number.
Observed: mm 5.5
